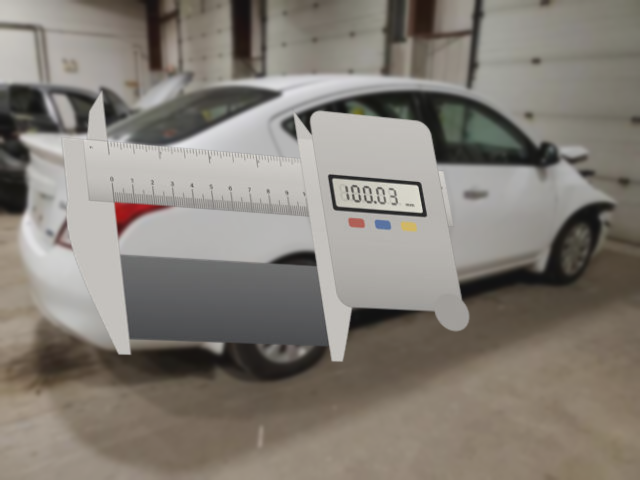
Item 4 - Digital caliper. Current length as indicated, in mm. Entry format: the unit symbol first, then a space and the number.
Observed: mm 100.03
